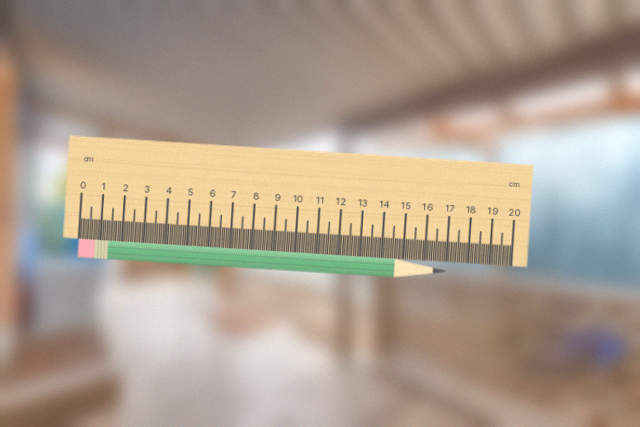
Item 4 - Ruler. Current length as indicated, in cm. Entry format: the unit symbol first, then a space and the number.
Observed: cm 17
